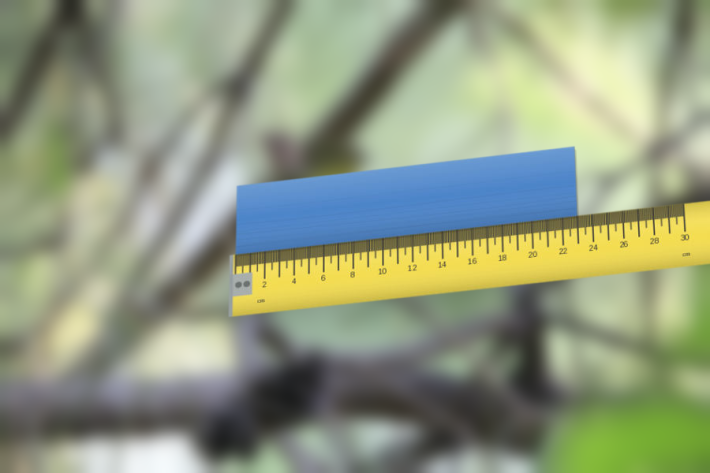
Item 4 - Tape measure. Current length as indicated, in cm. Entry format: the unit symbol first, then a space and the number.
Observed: cm 23
